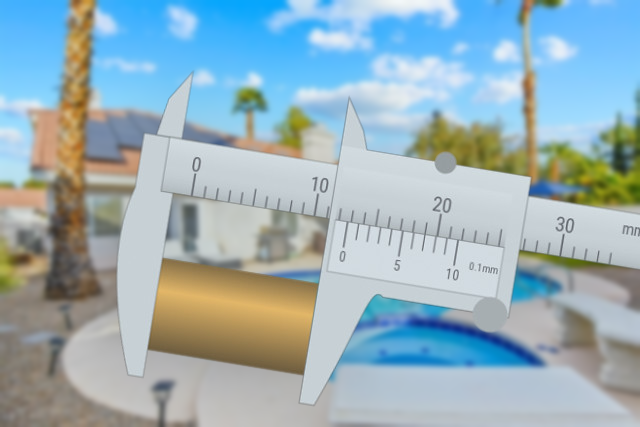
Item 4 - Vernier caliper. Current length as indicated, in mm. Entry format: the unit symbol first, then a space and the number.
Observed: mm 12.7
